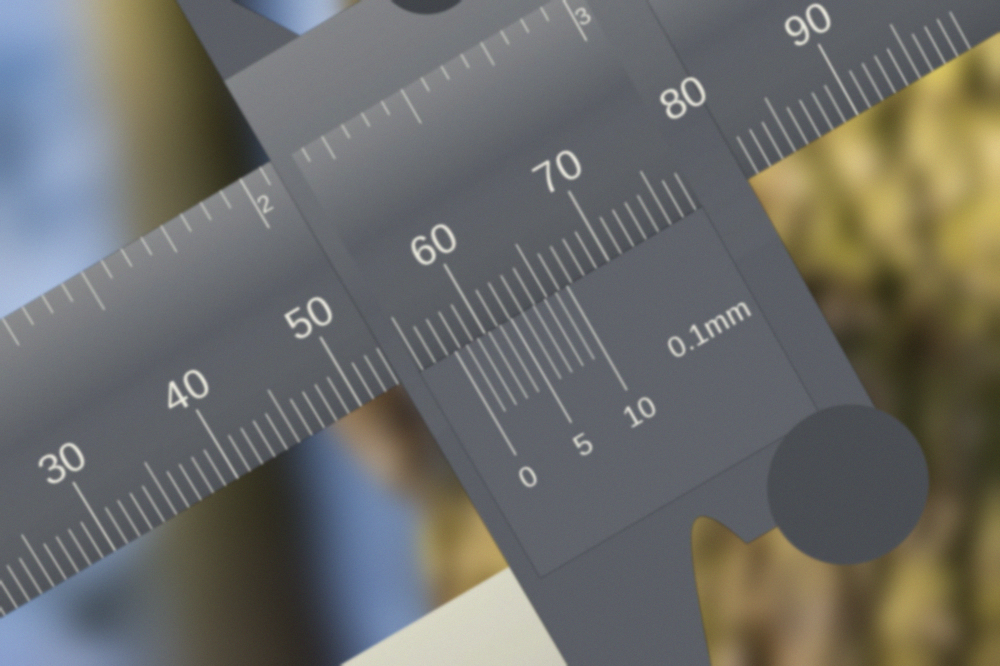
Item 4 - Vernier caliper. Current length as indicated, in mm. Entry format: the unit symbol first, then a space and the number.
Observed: mm 57.6
